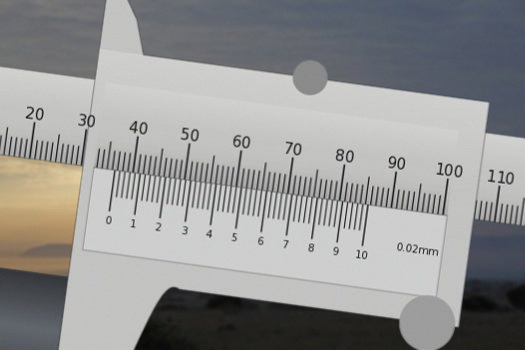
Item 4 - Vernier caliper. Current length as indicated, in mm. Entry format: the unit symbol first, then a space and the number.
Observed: mm 36.5
